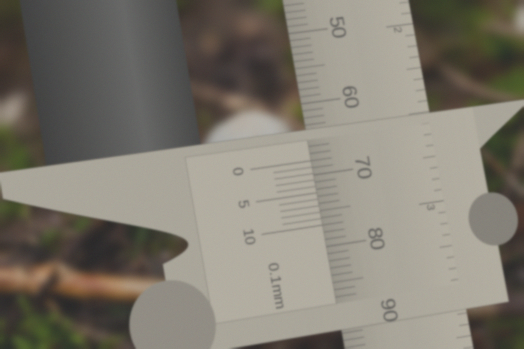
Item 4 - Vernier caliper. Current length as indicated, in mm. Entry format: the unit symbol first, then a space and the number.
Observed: mm 68.0
